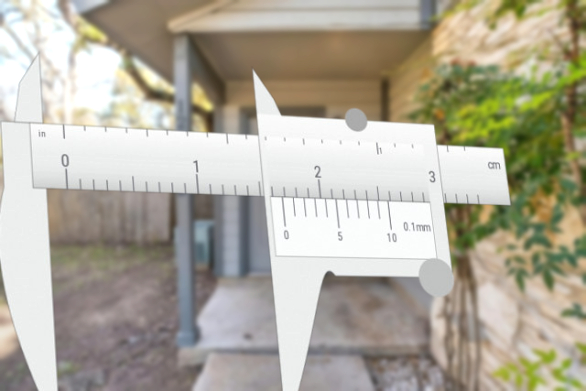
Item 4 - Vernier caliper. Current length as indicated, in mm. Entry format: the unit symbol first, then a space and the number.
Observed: mm 16.8
